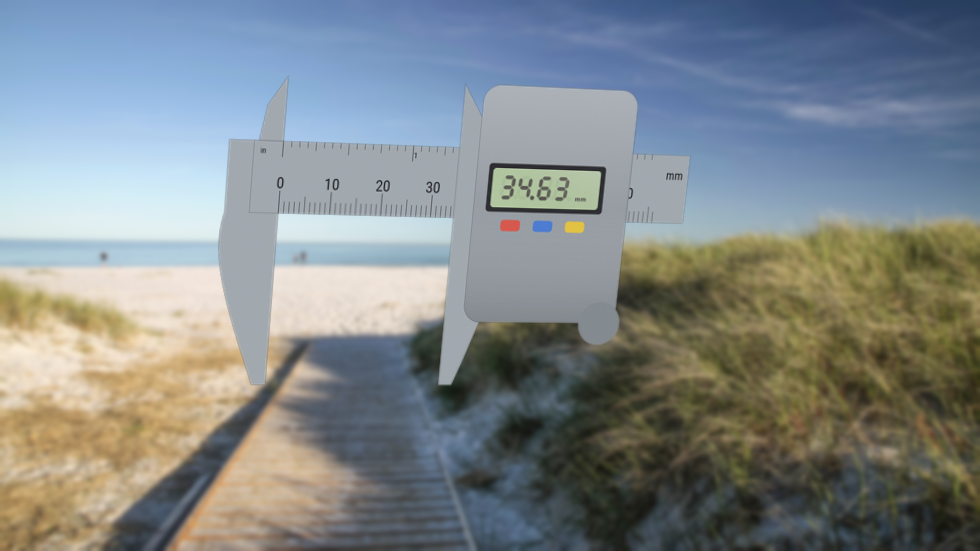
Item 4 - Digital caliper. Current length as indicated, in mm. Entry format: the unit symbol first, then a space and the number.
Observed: mm 34.63
